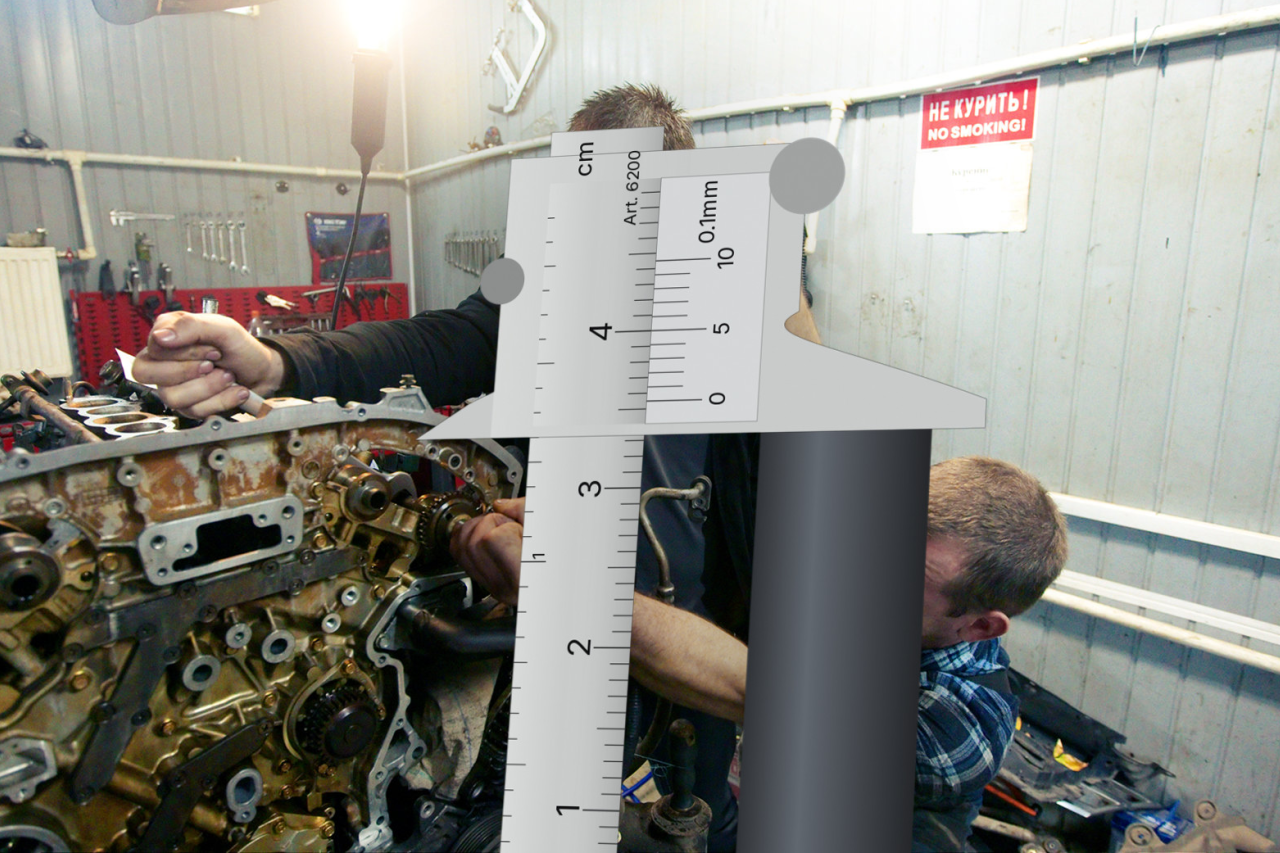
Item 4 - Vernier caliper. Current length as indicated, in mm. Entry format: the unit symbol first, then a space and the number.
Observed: mm 35.5
